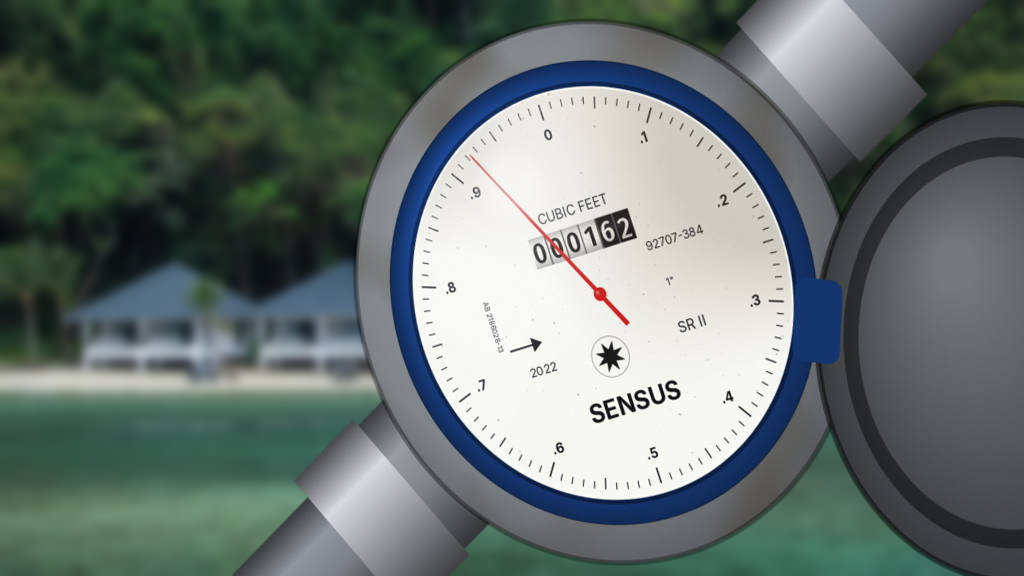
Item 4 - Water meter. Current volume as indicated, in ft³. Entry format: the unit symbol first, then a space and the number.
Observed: ft³ 161.92
